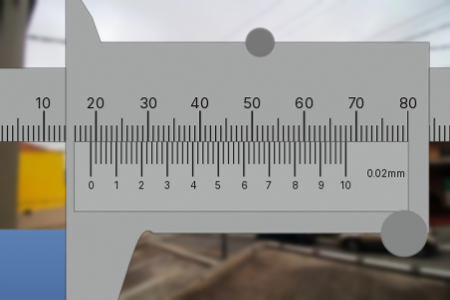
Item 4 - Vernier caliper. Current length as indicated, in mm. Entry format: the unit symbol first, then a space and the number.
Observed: mm 19.0
